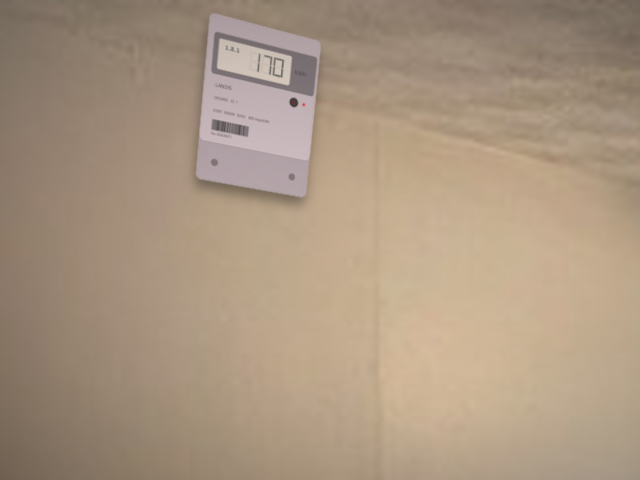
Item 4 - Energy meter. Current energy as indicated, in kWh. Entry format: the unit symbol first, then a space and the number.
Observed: kWh 170
